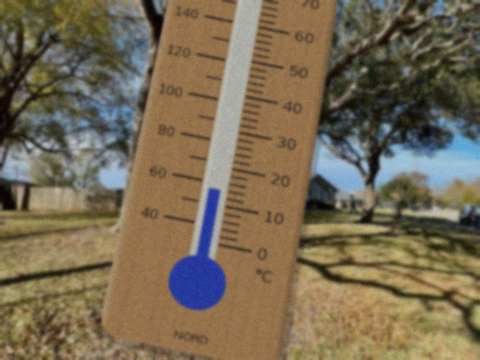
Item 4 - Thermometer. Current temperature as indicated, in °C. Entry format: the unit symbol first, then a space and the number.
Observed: °C 14
